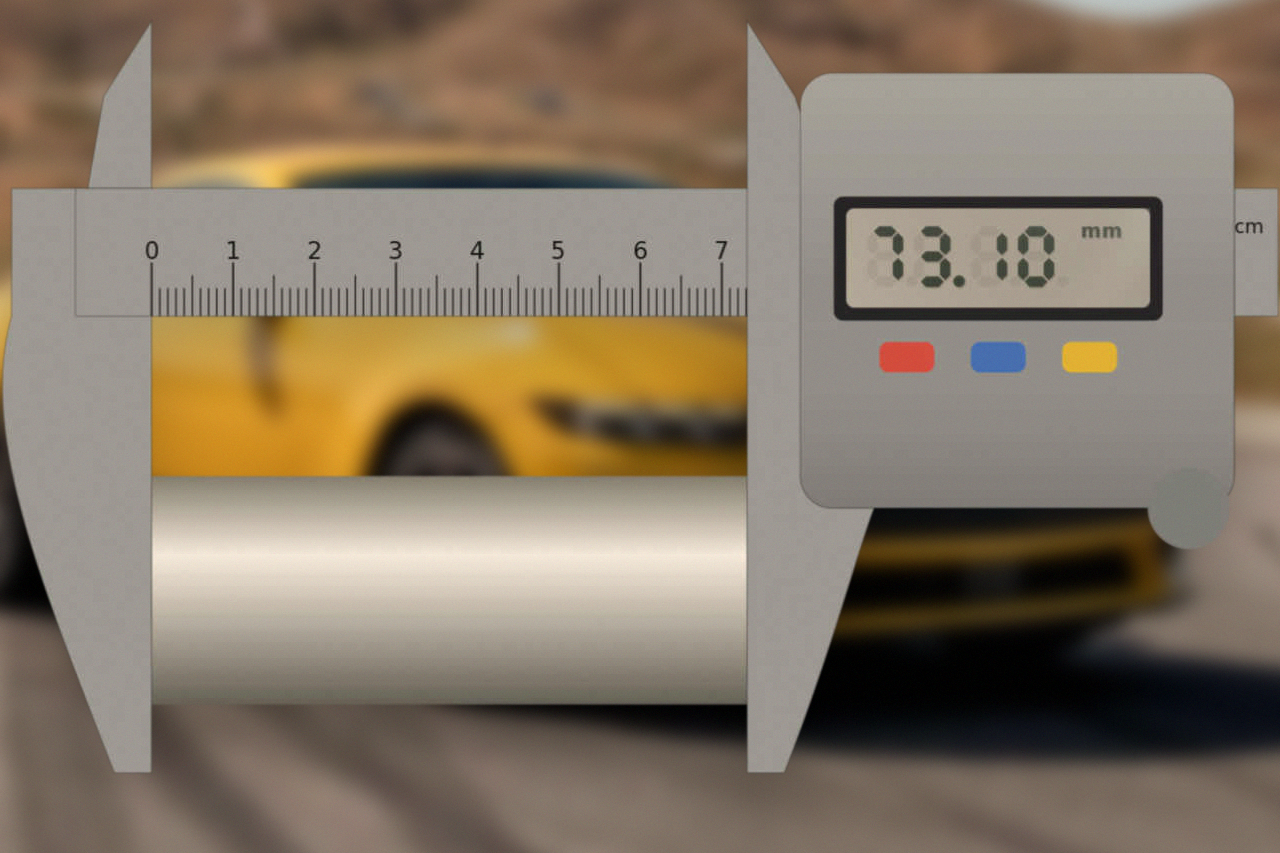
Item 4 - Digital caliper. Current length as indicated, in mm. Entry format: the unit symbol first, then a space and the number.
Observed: mm 73.10
